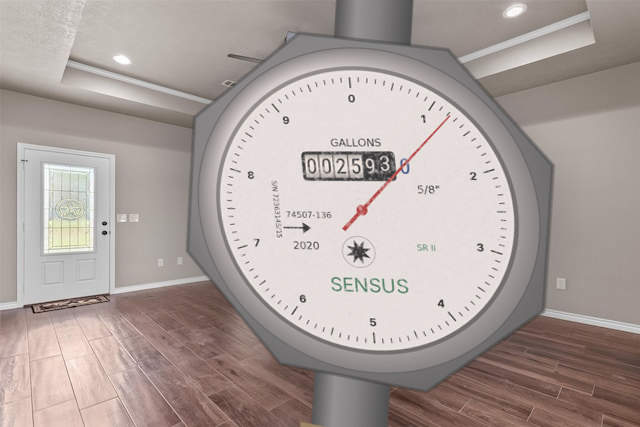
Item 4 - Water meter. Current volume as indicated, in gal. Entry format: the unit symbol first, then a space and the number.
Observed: gal 25931.2
